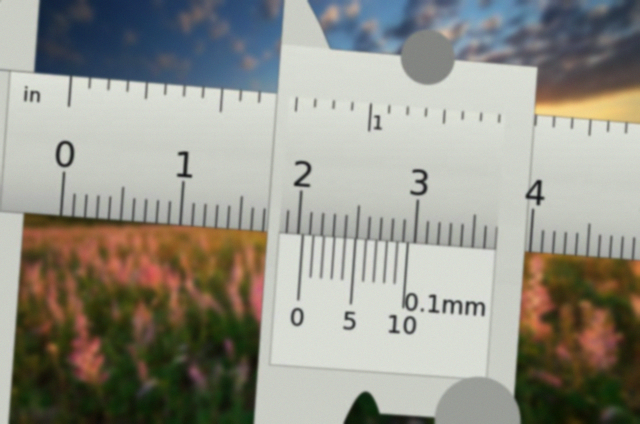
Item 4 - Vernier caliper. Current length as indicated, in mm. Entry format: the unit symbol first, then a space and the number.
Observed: mm 20.4
